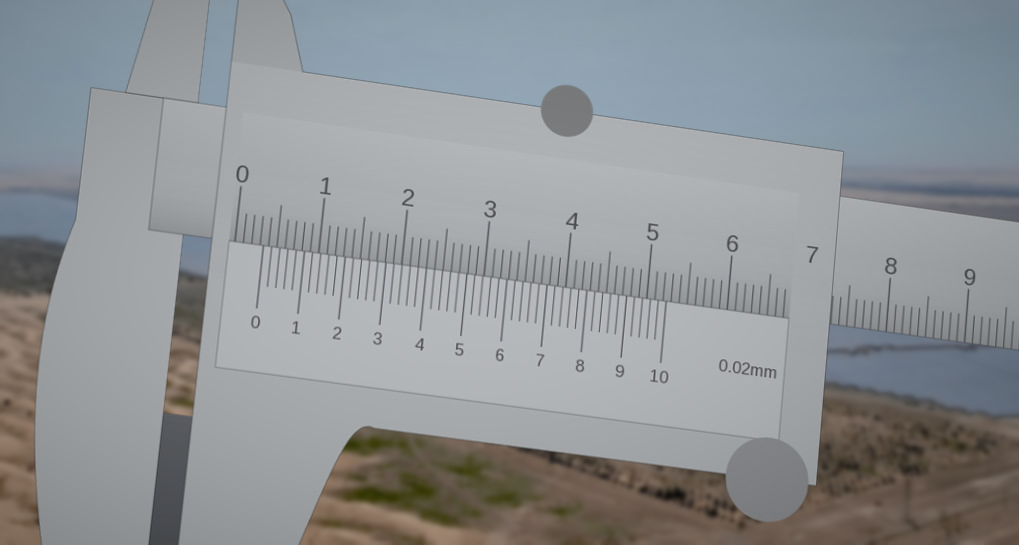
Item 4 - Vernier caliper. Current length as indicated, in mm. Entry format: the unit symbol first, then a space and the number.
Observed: mm 3.4
